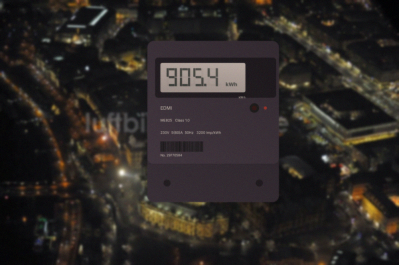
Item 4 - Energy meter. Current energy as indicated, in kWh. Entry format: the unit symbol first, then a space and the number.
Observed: kWh 905.4
